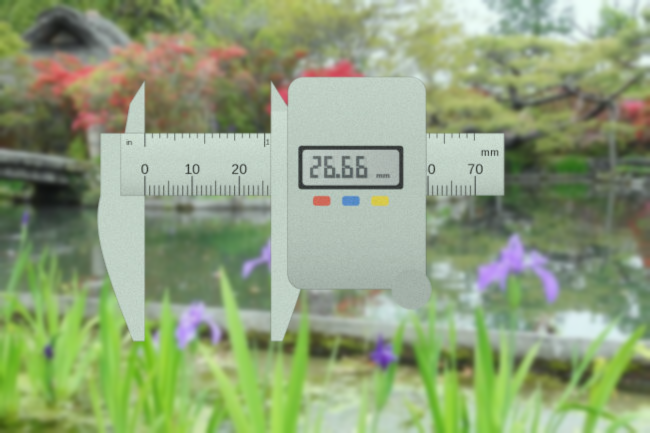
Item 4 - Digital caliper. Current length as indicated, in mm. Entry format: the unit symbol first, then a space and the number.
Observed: mm 26.66
